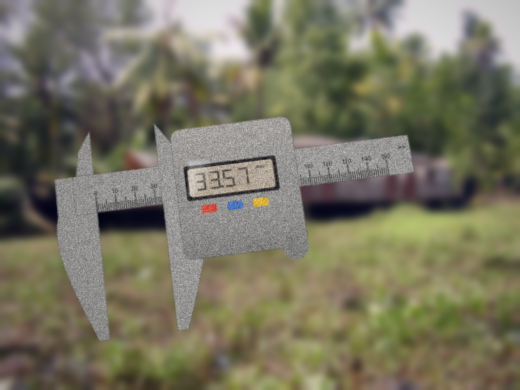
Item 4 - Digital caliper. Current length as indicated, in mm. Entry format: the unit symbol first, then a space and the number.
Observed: mm 33.57
